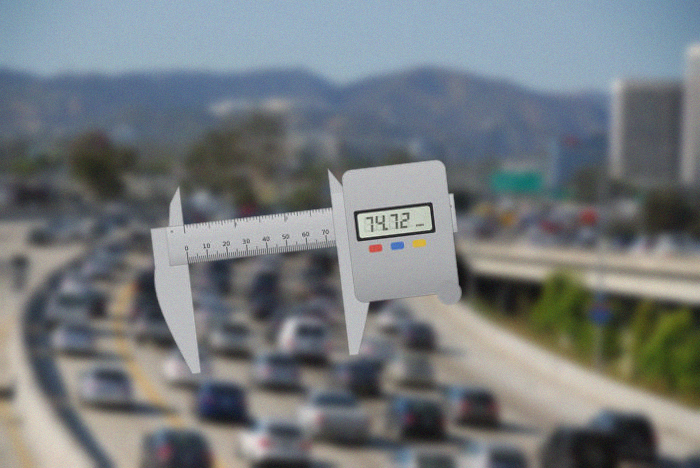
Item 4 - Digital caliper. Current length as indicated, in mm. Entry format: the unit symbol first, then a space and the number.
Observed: mm 74.72
